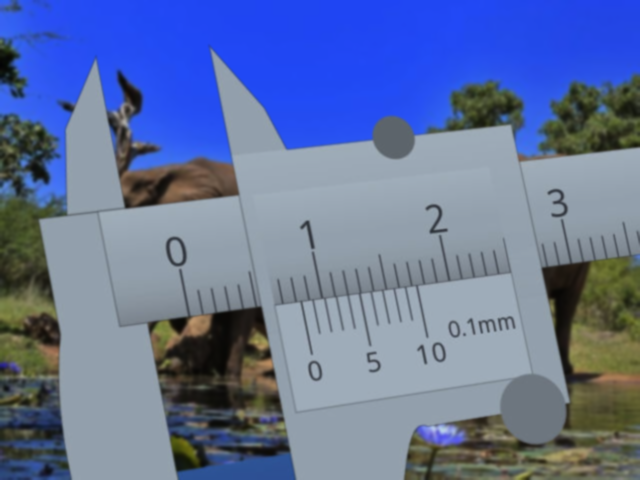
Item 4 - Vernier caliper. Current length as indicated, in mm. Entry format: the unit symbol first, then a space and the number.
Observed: mm 8.4
